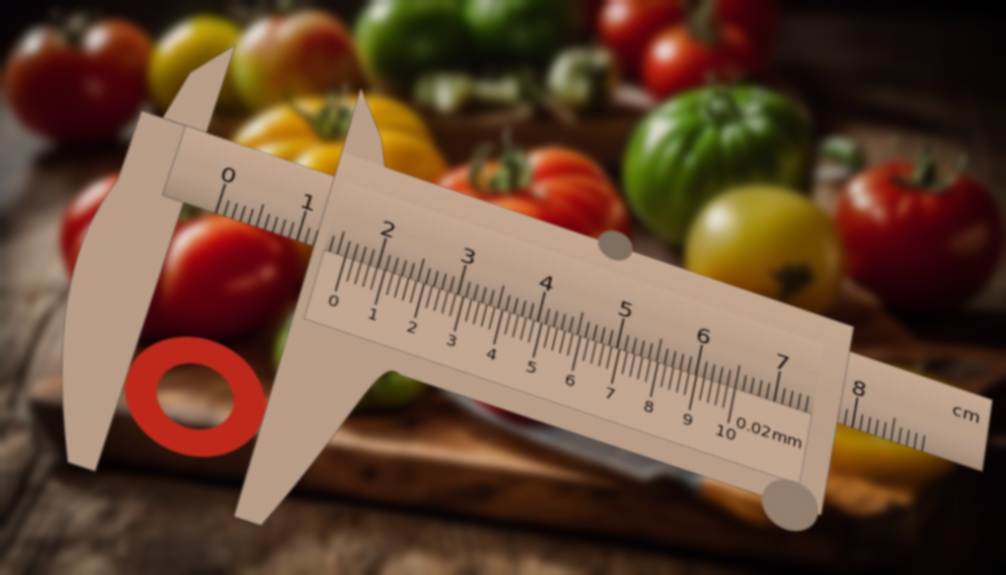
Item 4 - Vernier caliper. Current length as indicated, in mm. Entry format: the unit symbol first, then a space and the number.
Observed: mm 16.0
